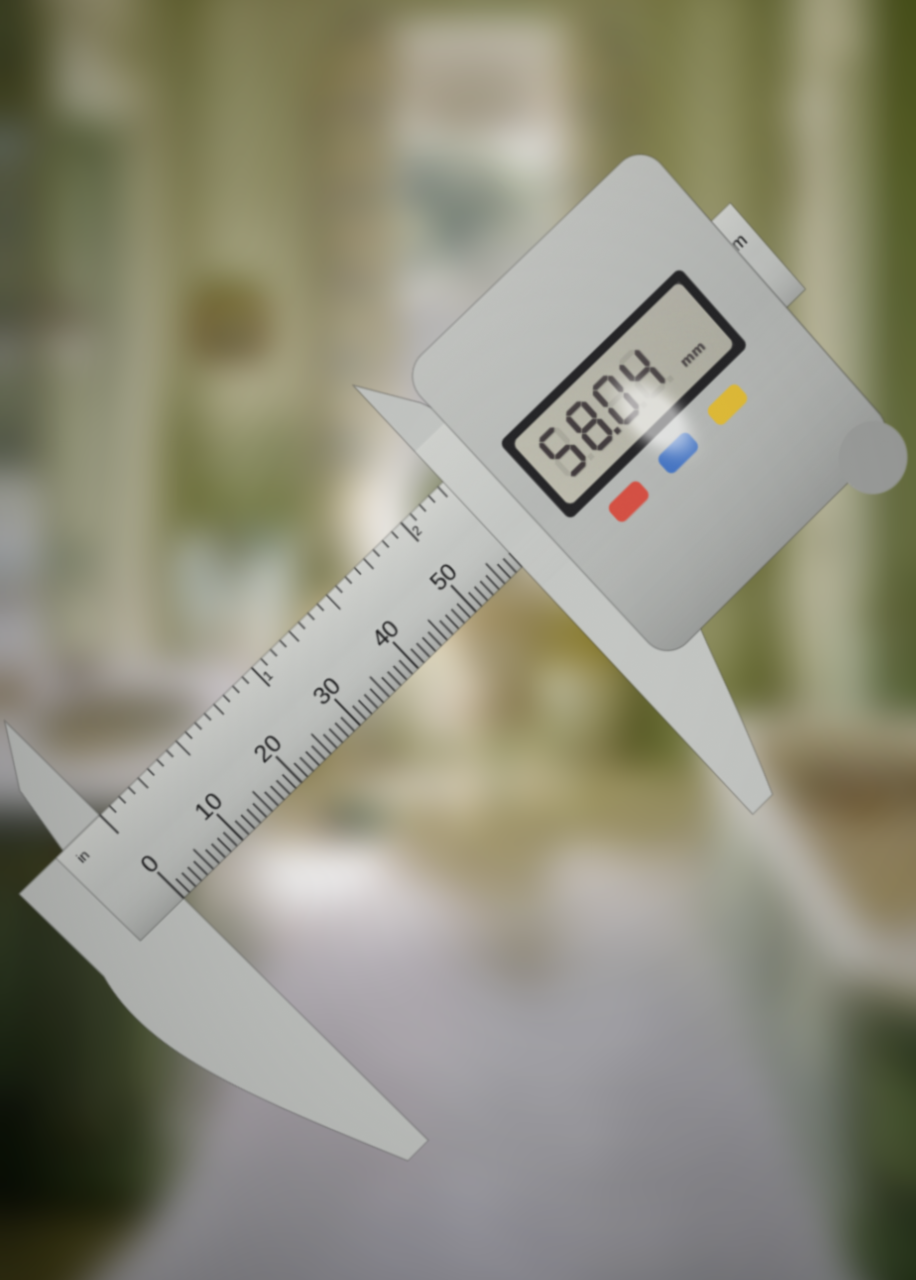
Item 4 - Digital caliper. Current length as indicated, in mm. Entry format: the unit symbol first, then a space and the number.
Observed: mm 58.04
